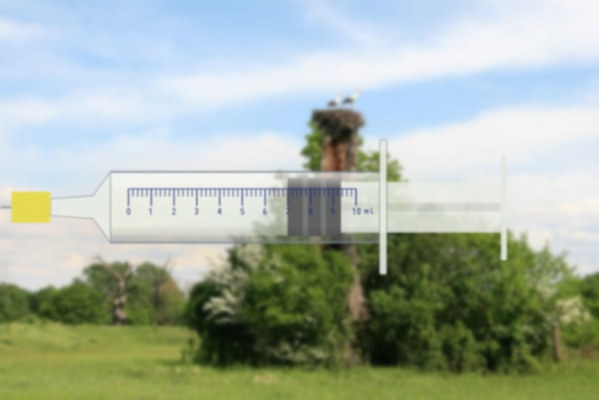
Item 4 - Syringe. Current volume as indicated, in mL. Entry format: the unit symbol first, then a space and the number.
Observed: mL 7
